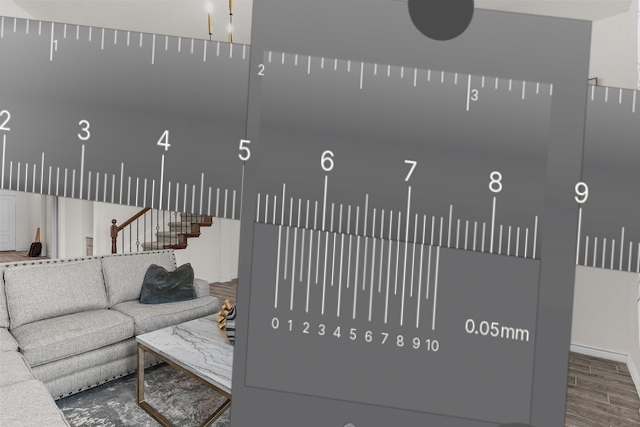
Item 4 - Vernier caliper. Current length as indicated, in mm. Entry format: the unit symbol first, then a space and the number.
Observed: mm 54.8
